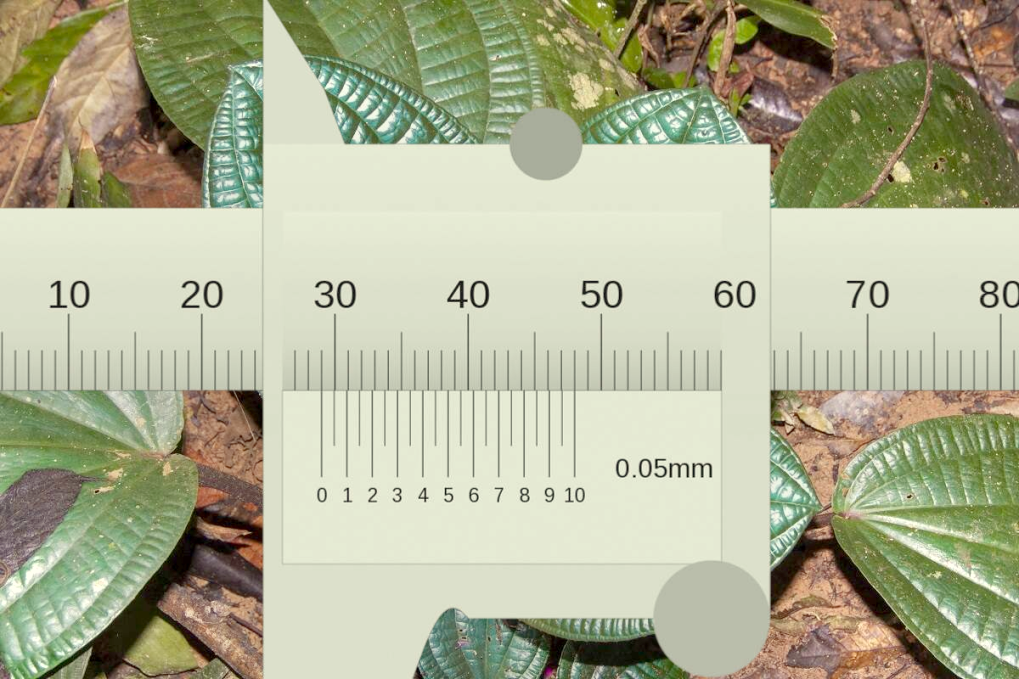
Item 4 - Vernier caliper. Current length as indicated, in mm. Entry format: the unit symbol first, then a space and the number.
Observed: mm 29.0
